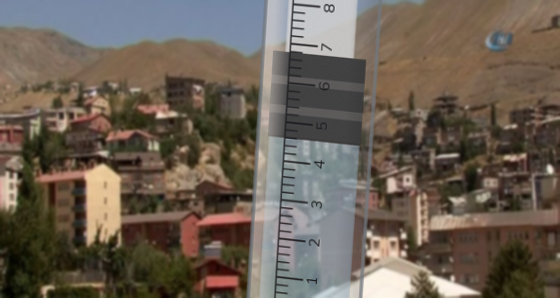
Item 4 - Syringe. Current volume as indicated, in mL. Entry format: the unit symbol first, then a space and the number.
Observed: mL 4.6
